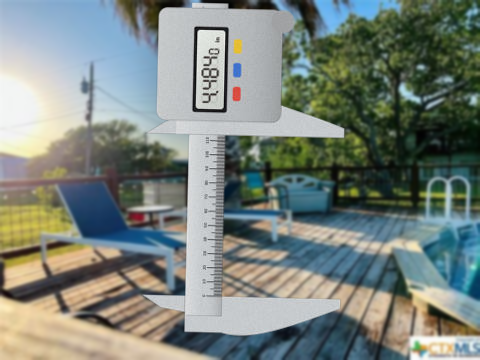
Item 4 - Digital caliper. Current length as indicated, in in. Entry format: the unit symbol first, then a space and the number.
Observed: in 4.4840
